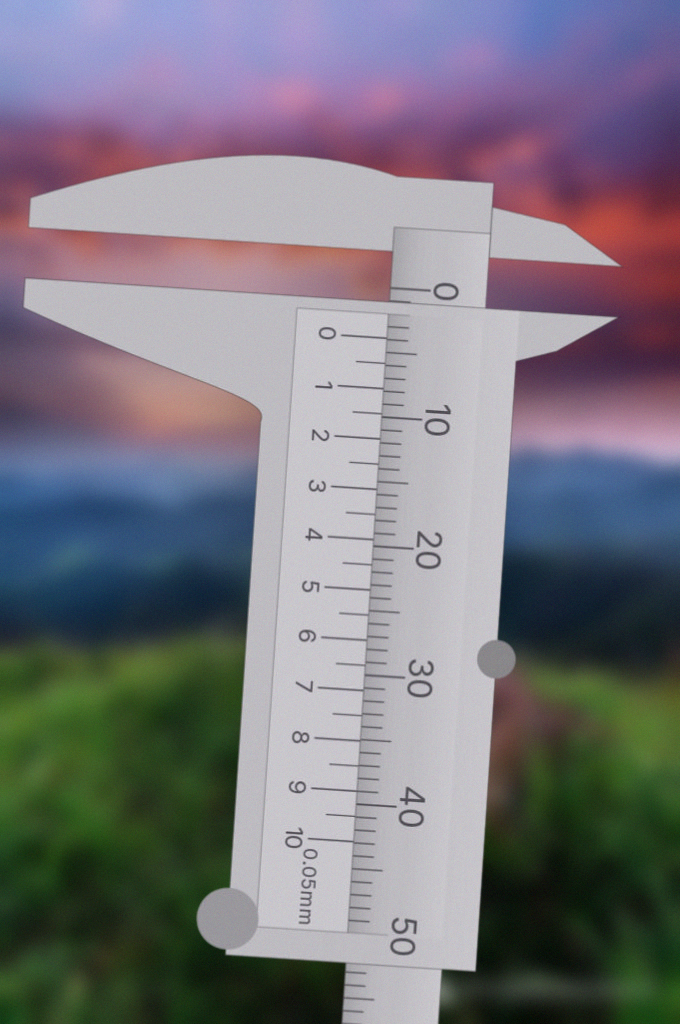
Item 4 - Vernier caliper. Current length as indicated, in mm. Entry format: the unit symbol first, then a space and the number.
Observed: mm 3.9
